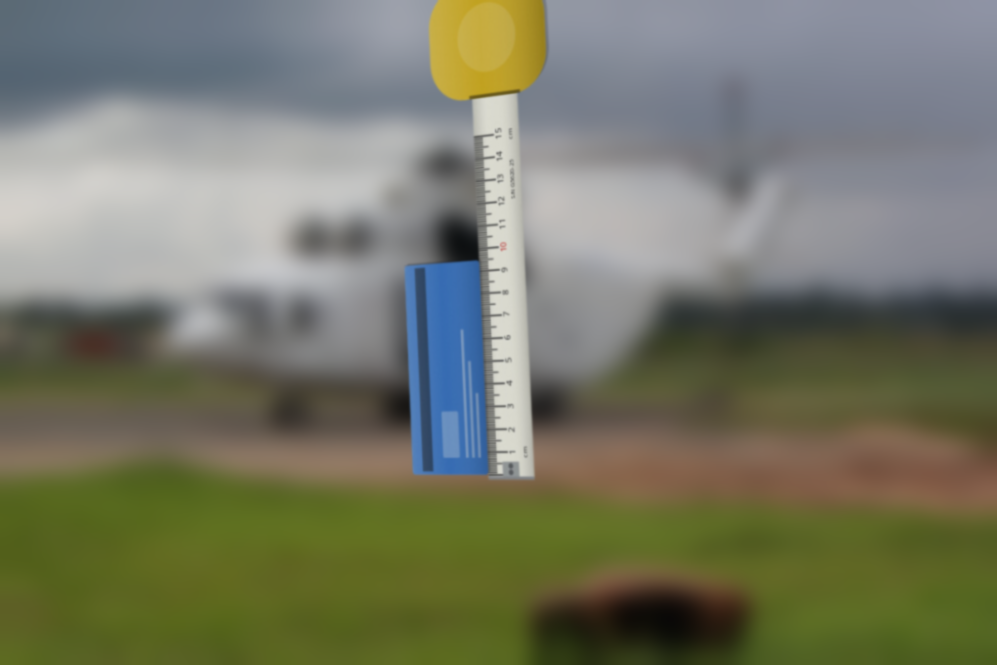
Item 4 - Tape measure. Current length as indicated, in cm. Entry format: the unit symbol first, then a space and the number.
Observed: cm 9.5
